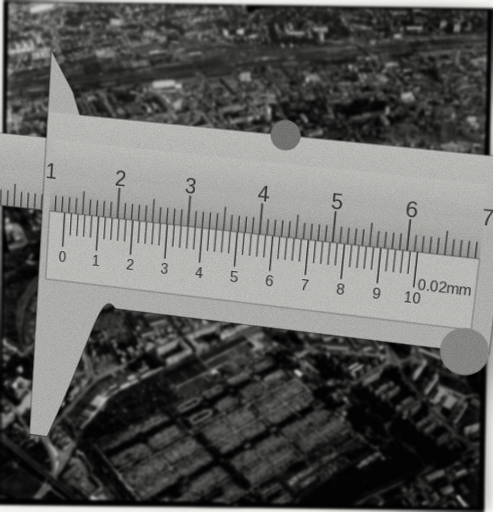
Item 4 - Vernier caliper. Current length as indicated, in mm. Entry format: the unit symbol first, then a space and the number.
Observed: mm 12.4
